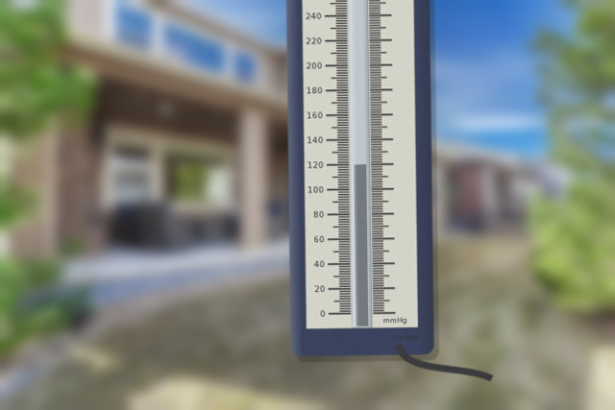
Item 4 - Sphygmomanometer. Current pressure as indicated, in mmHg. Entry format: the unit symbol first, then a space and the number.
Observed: mmHg 120
